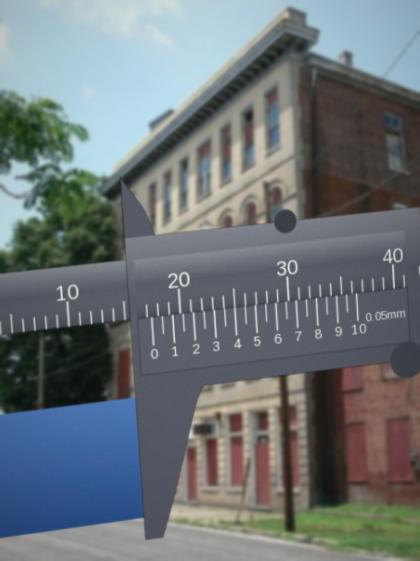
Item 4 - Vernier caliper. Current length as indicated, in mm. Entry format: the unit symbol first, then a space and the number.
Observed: mm 17.4
